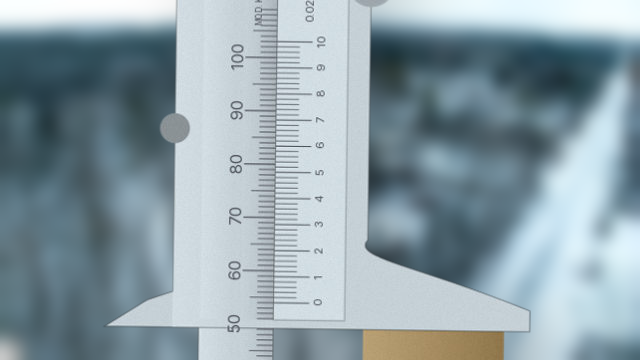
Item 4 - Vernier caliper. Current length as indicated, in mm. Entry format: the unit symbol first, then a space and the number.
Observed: mm 54.0
